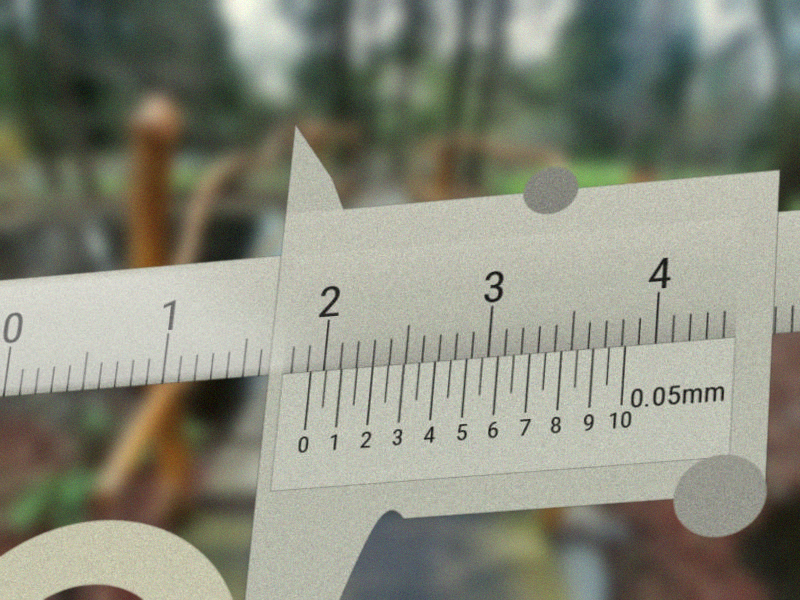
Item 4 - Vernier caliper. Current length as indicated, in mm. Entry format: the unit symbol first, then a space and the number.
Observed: mm 19.2
